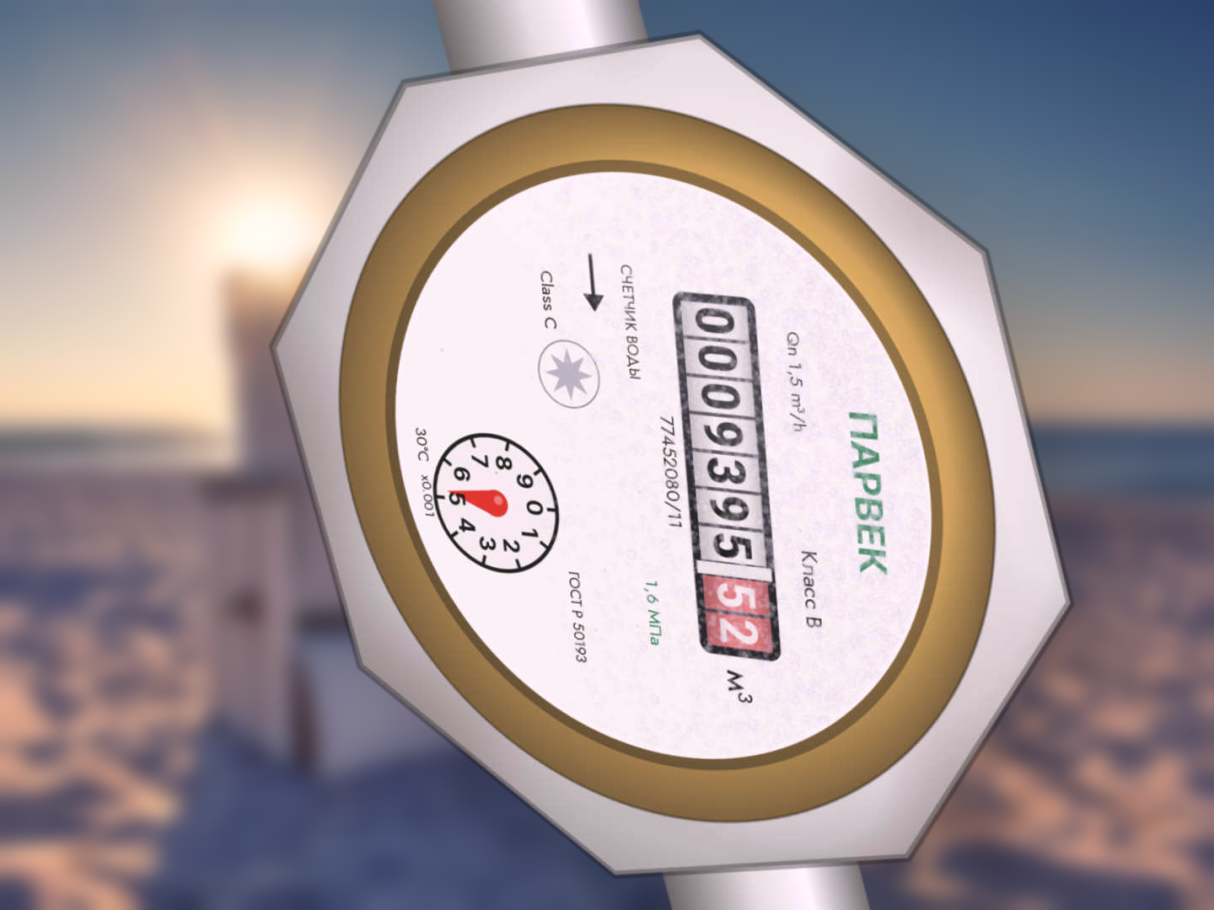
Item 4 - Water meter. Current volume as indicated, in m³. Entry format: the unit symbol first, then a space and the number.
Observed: m³ 9395.525
